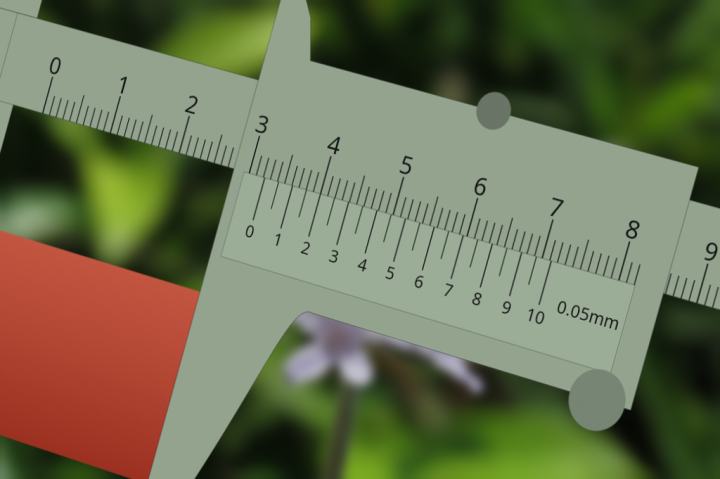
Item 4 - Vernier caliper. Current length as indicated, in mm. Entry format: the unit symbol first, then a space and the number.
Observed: mm 32.2
